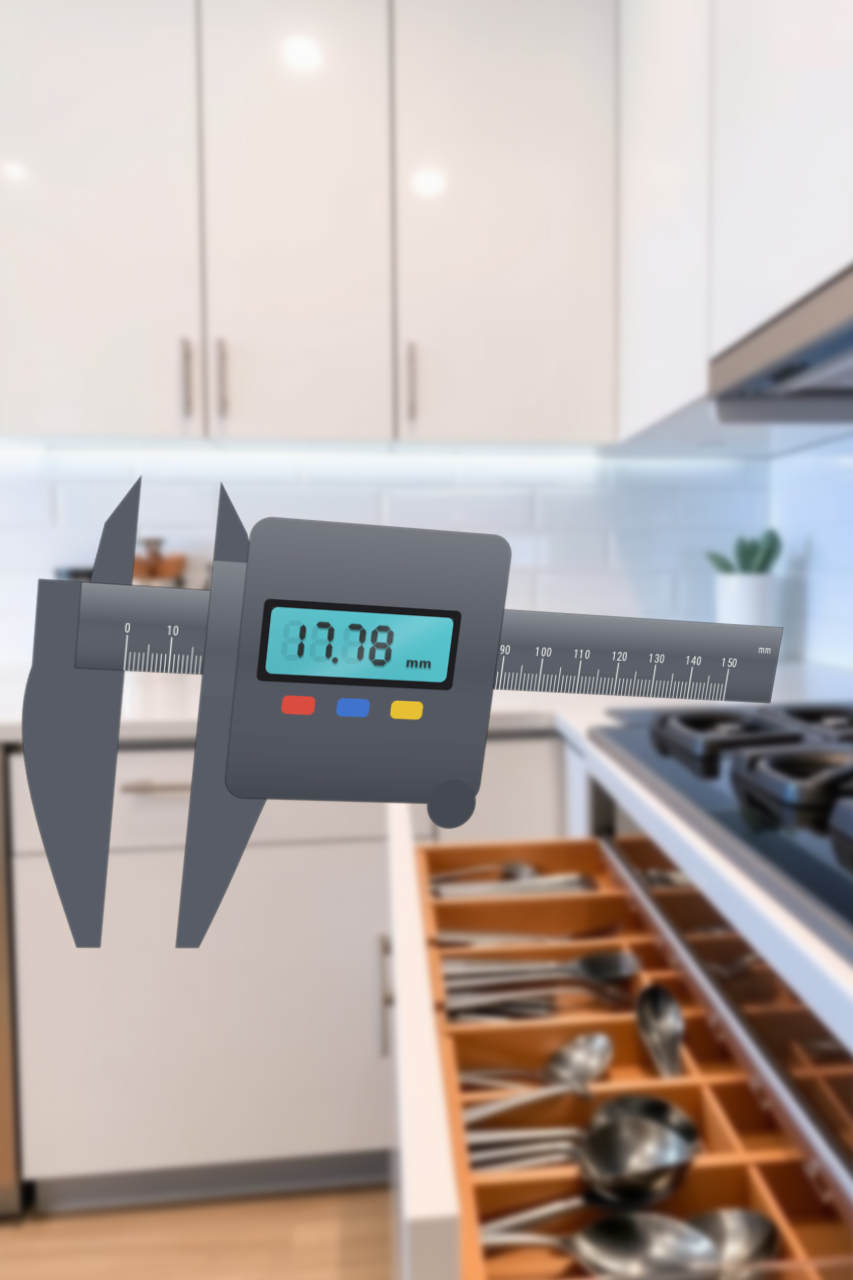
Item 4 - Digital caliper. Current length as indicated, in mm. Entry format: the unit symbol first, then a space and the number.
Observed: mm 17.78
